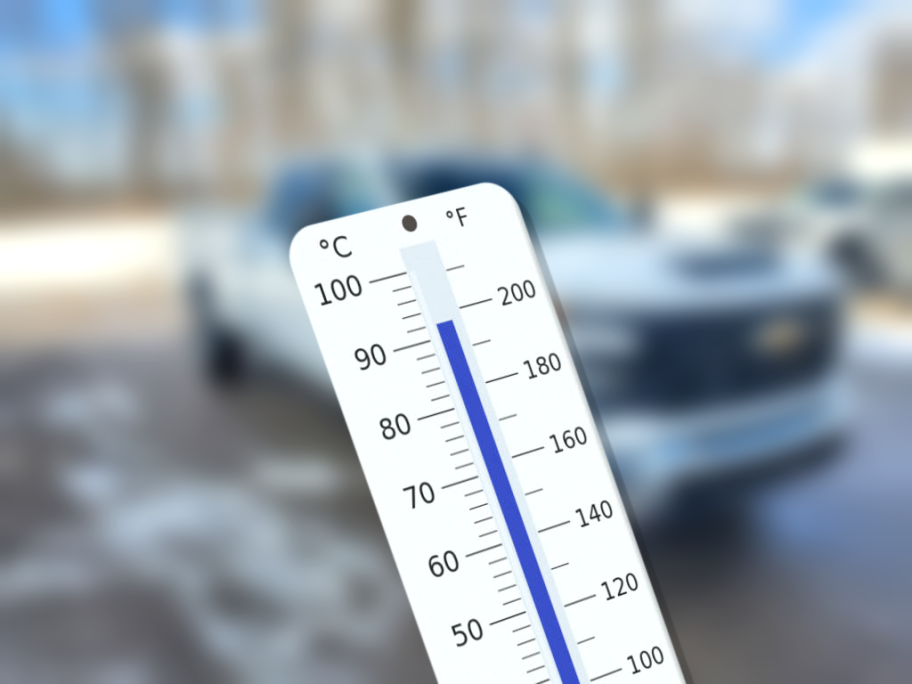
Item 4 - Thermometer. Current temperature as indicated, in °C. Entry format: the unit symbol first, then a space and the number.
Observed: °C 92
